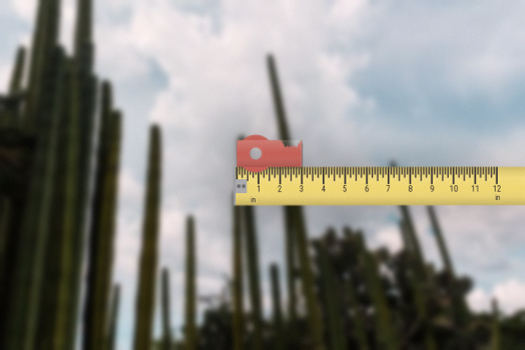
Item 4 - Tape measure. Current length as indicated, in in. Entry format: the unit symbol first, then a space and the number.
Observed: in 3
